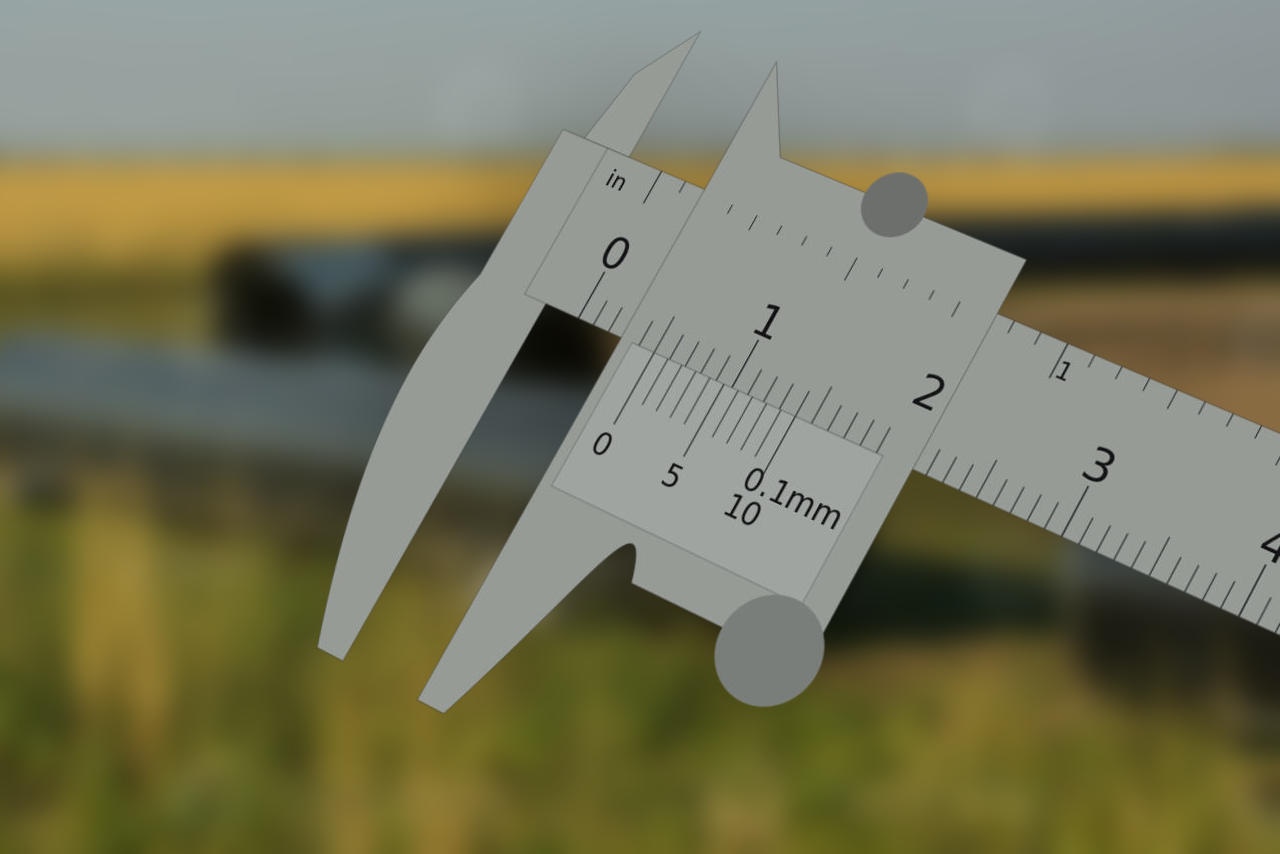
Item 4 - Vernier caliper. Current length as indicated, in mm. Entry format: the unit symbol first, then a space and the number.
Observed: mm 5.0
